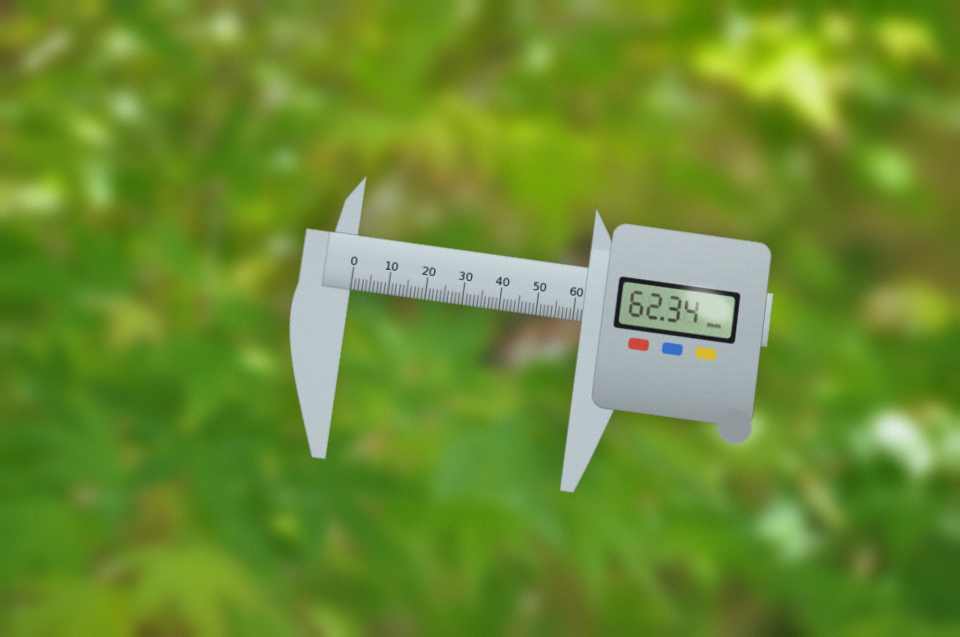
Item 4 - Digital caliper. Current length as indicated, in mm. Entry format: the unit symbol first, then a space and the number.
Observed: mm 62.34
